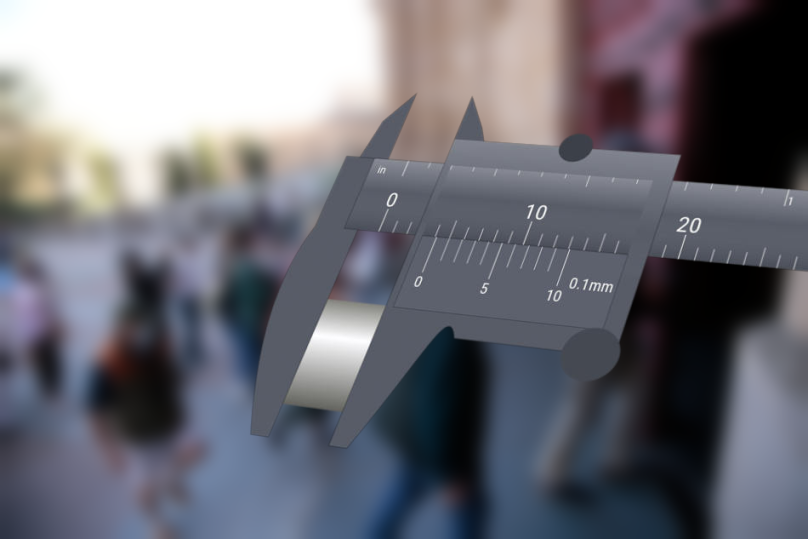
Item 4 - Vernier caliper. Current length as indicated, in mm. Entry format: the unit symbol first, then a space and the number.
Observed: mm 4.1
